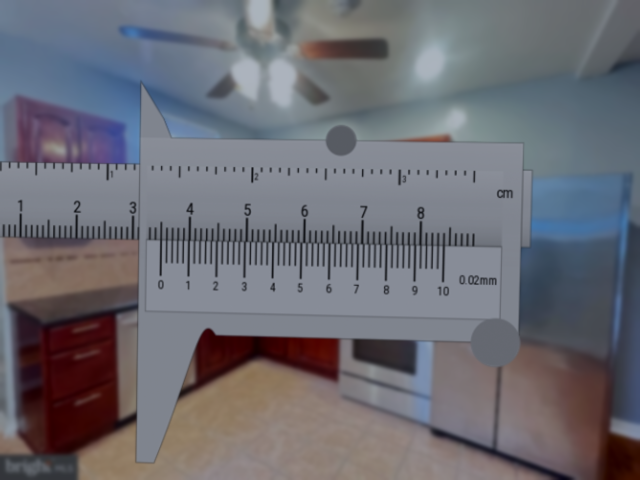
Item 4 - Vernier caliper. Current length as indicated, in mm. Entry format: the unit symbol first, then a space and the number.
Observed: mm 35.0
